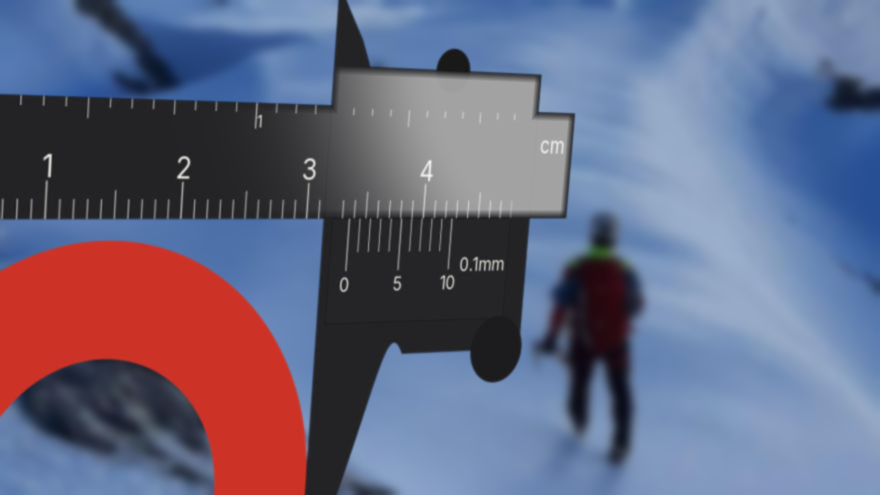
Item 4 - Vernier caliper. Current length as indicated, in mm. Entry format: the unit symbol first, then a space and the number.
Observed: mm 33.6
